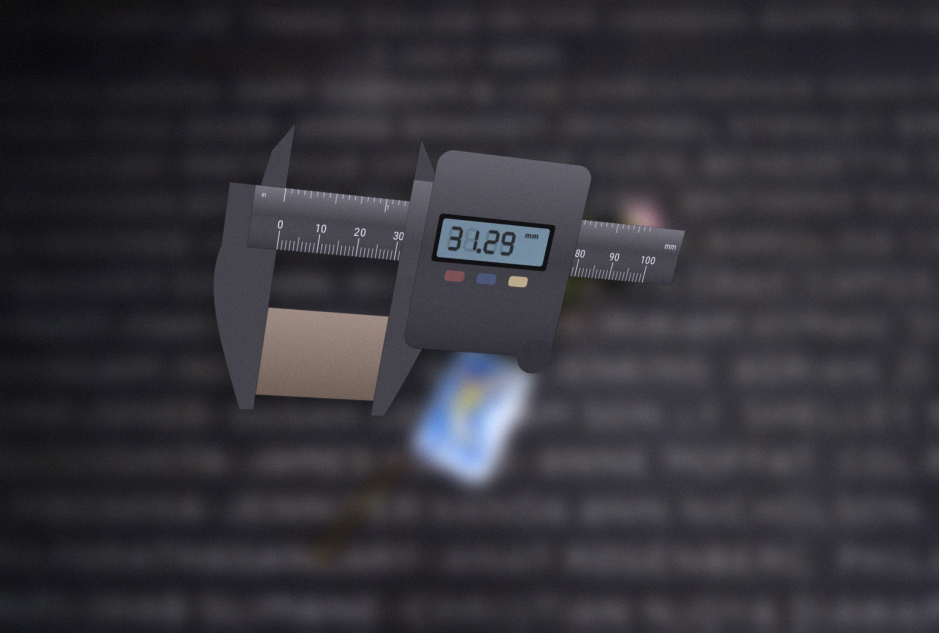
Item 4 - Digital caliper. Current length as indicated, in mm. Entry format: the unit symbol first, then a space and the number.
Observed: mm 31.29
